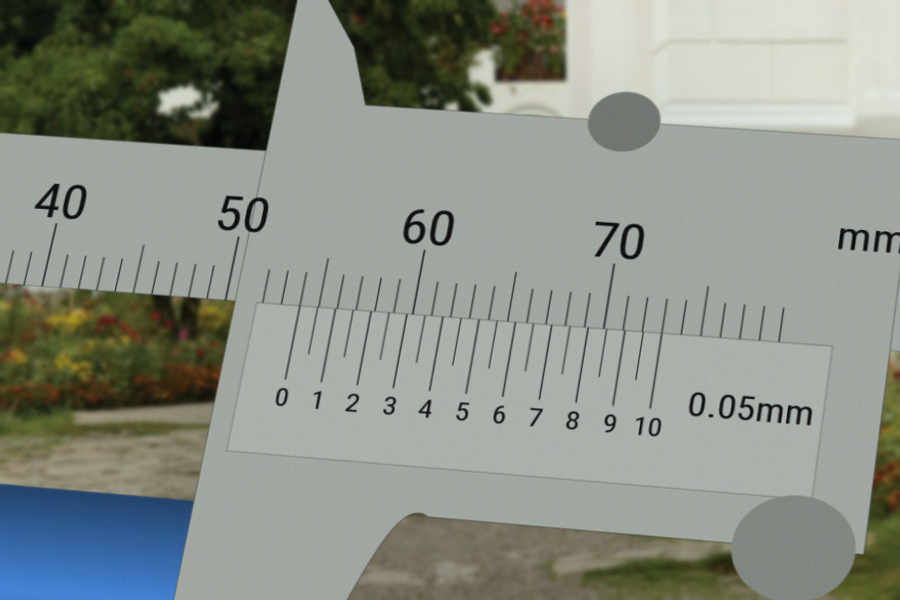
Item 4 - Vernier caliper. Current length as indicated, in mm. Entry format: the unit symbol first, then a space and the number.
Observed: mm 54.0
